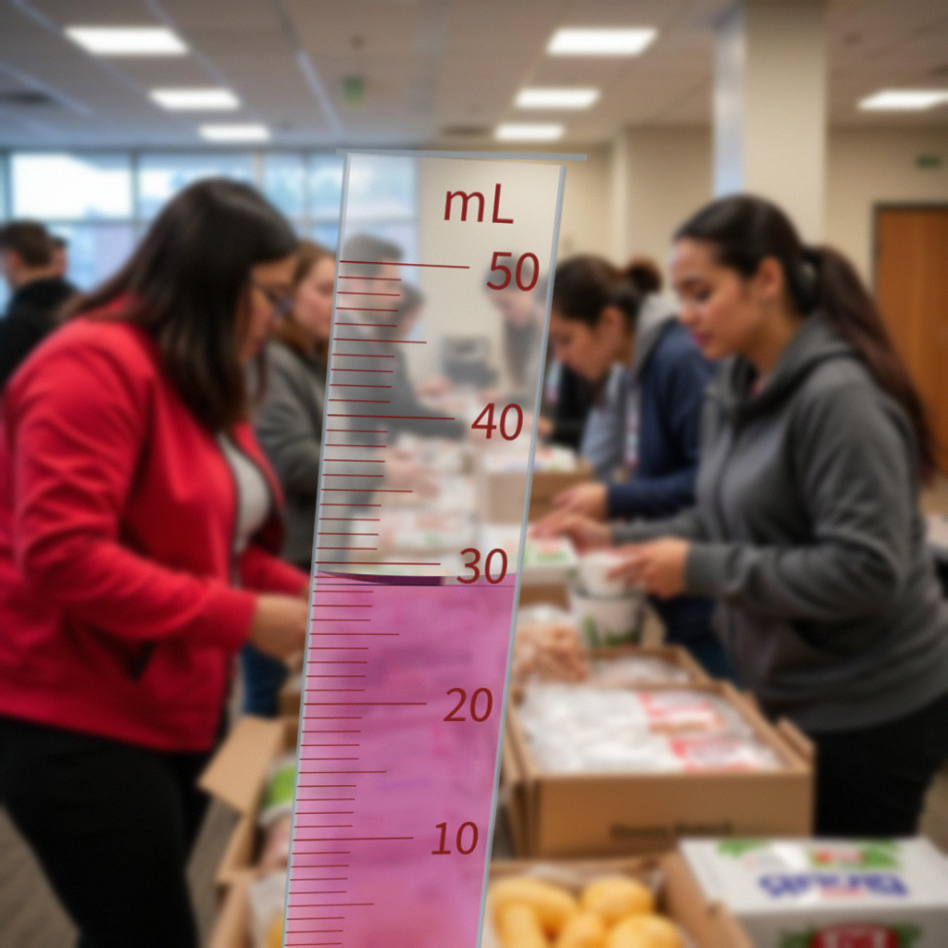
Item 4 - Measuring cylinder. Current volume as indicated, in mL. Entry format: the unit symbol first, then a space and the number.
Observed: mL 28.5
